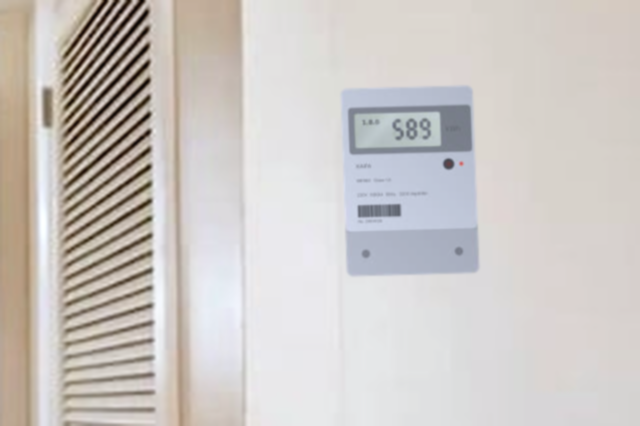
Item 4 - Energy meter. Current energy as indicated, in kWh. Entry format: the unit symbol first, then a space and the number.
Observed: kWh 589
